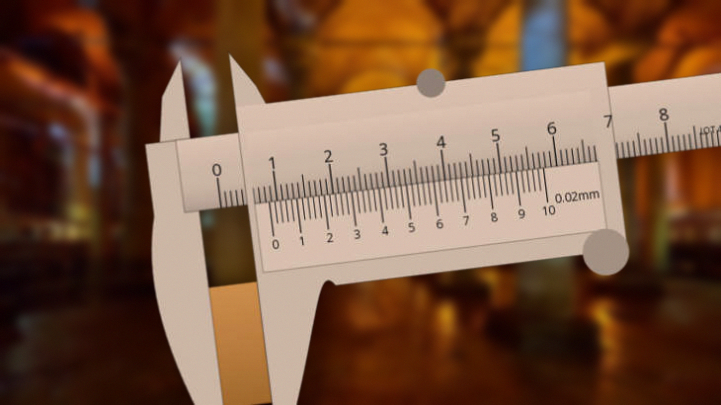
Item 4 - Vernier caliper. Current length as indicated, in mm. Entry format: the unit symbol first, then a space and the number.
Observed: mm 8.6
